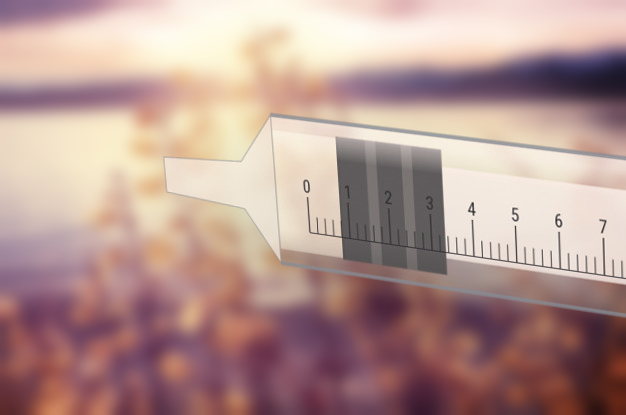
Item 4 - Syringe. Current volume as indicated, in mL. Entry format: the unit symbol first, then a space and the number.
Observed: mL 0.8
